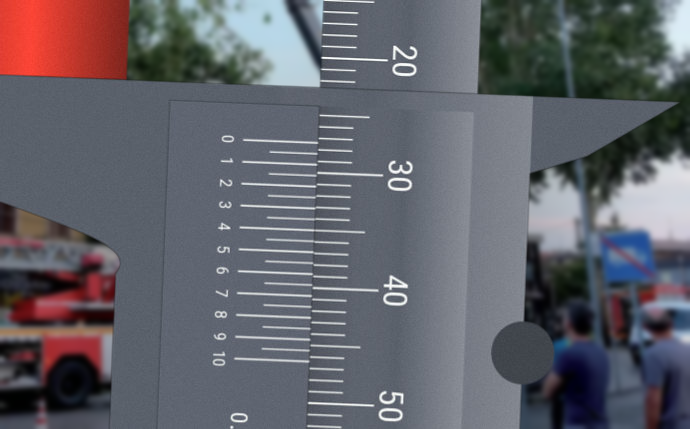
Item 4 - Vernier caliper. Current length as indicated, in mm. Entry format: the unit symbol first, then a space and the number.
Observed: mm 27.4
